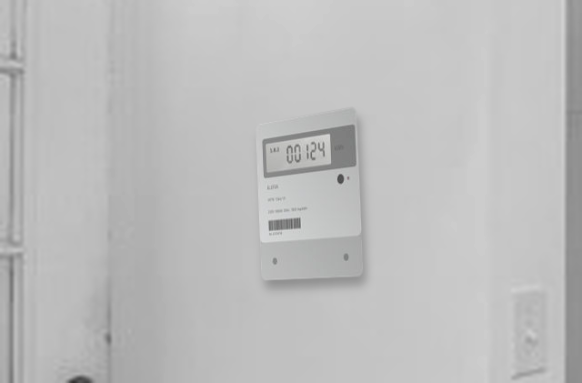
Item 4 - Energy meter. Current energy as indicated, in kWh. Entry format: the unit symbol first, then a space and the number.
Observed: kWh 124
